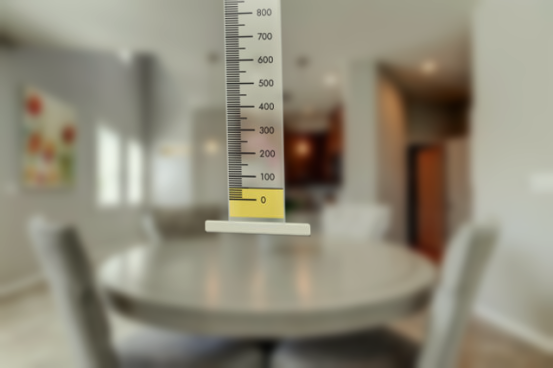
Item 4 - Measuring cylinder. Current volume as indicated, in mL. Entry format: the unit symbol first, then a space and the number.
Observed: mL 50
